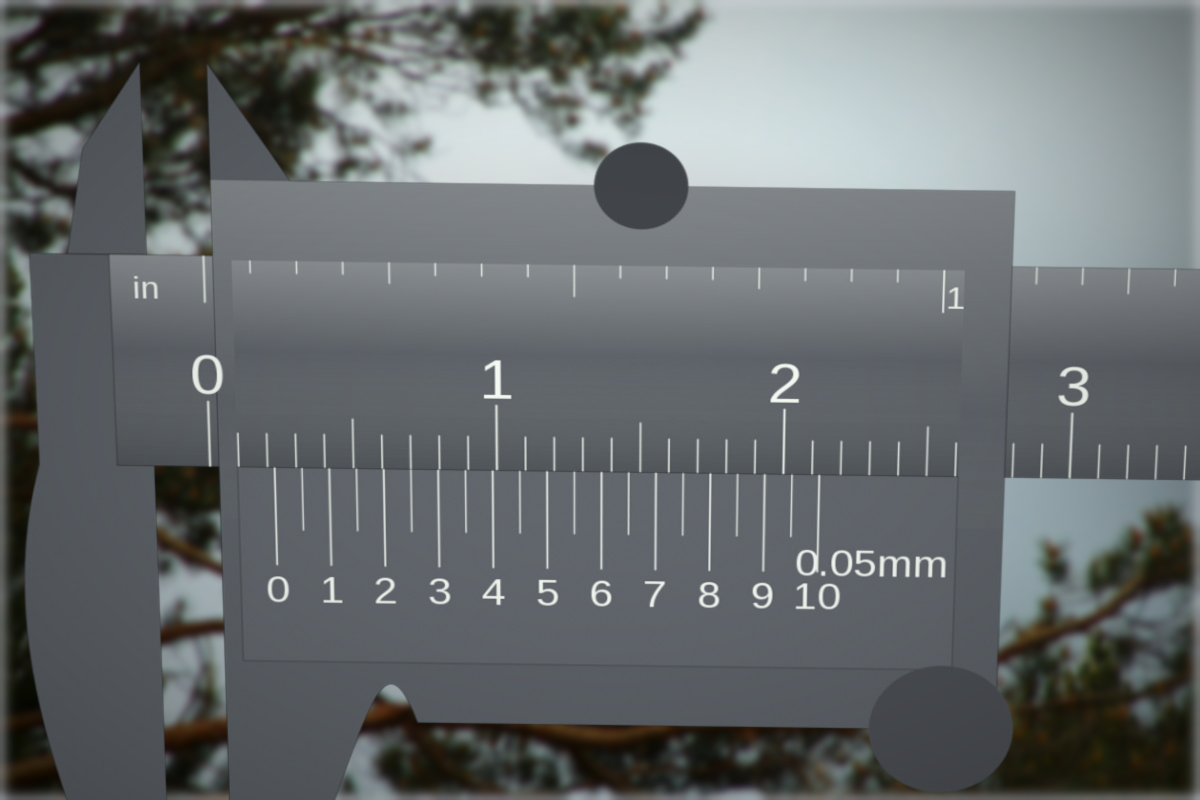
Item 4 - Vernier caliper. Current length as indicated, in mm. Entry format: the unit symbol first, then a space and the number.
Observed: mm 2.25
